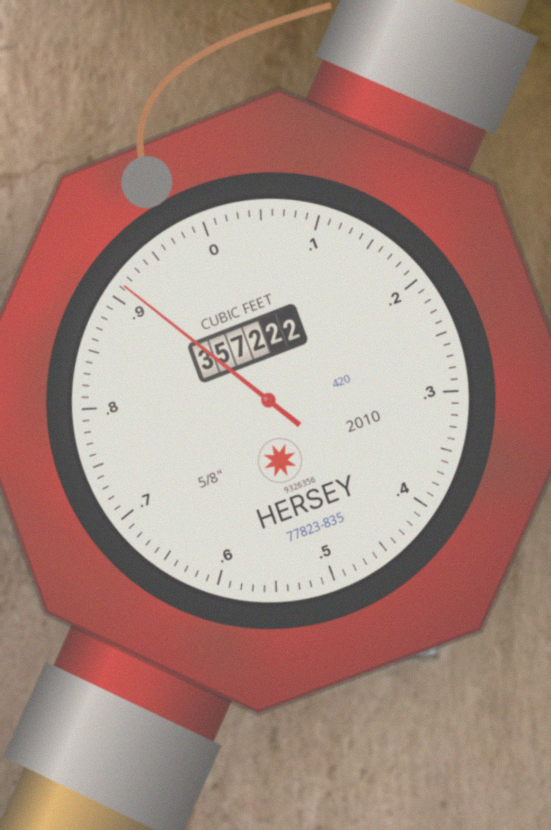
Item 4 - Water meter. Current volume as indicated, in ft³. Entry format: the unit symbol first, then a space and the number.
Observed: ft³ 357221.91
